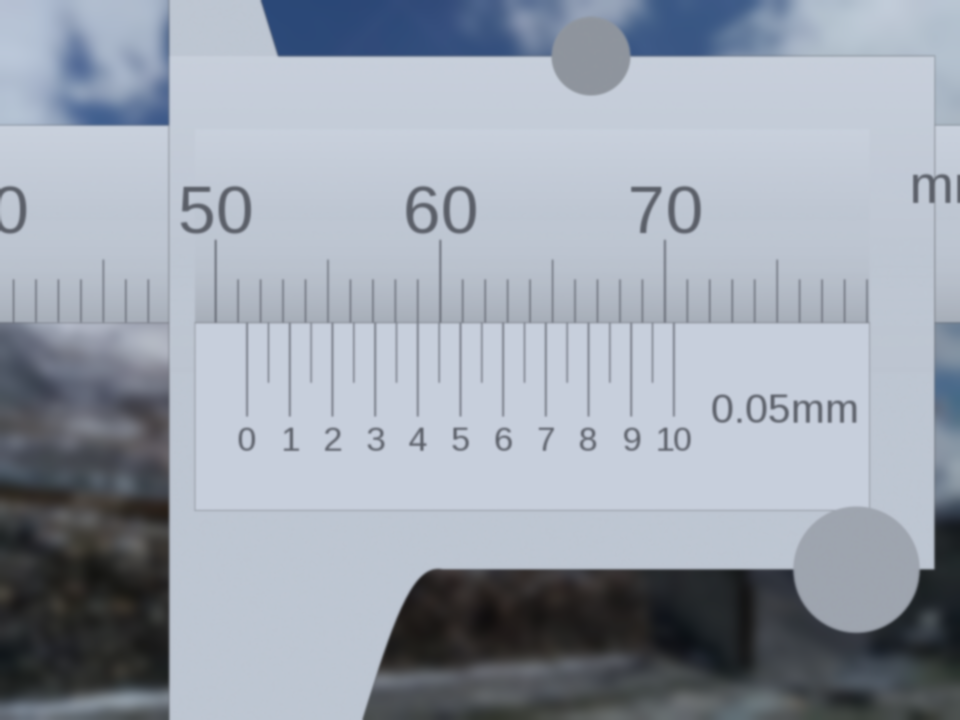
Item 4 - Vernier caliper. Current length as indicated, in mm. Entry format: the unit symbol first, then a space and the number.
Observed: mm 51.4
